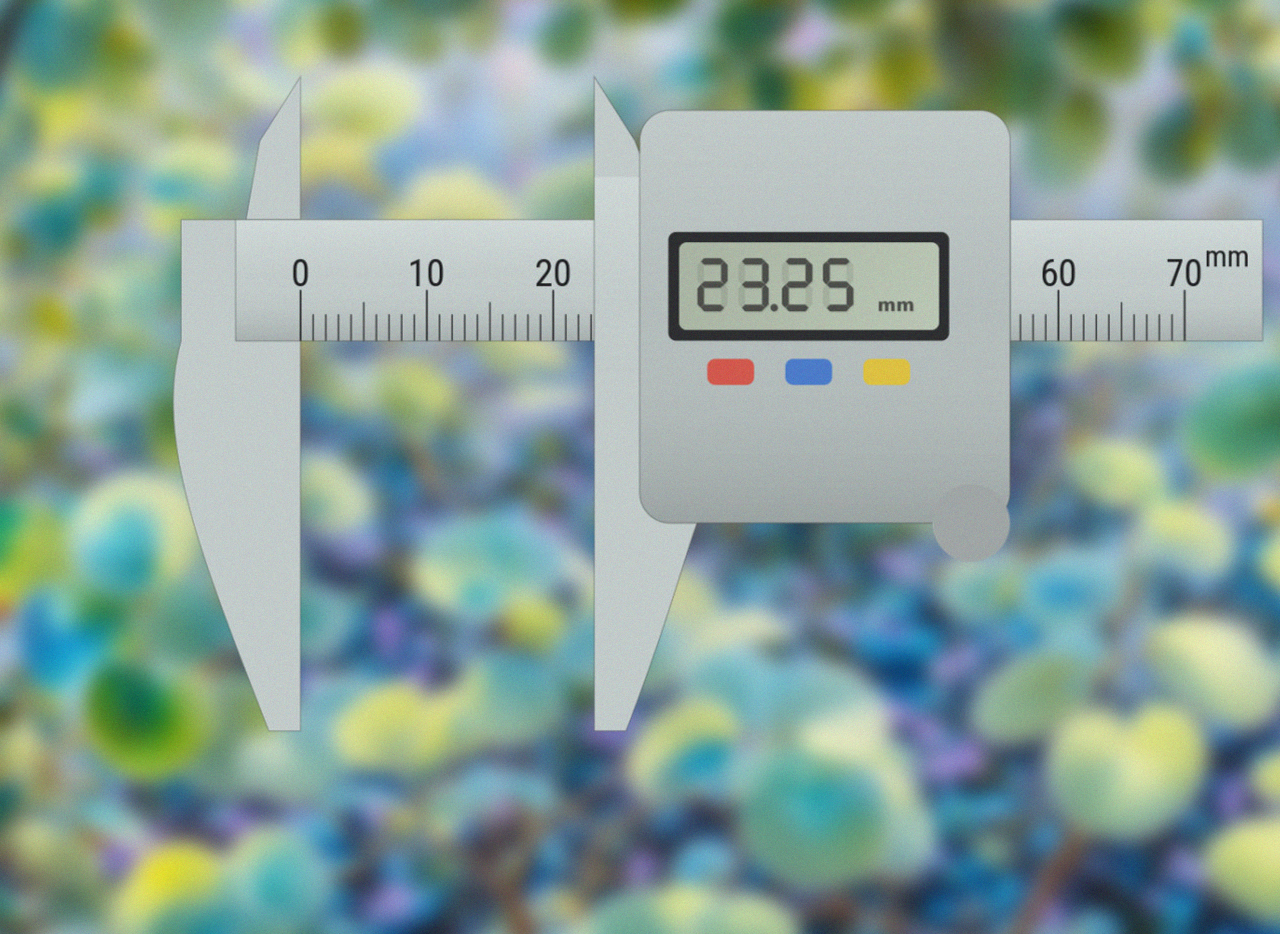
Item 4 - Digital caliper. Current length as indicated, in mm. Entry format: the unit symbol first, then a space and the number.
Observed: mm 23.25
